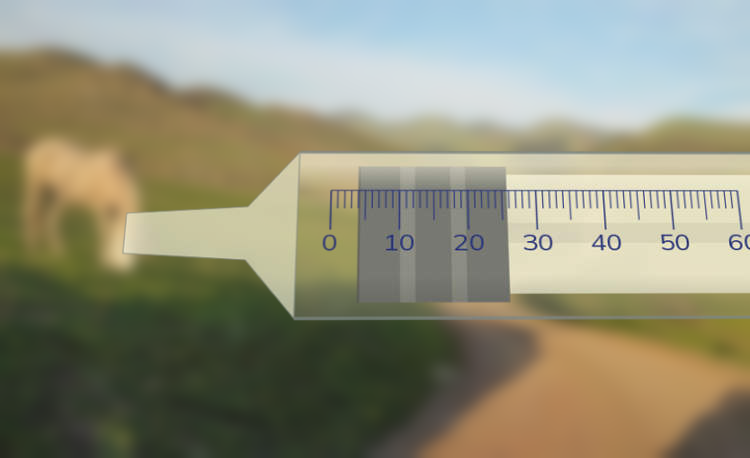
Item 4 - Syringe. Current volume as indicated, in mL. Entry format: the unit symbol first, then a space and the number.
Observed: mL 4
